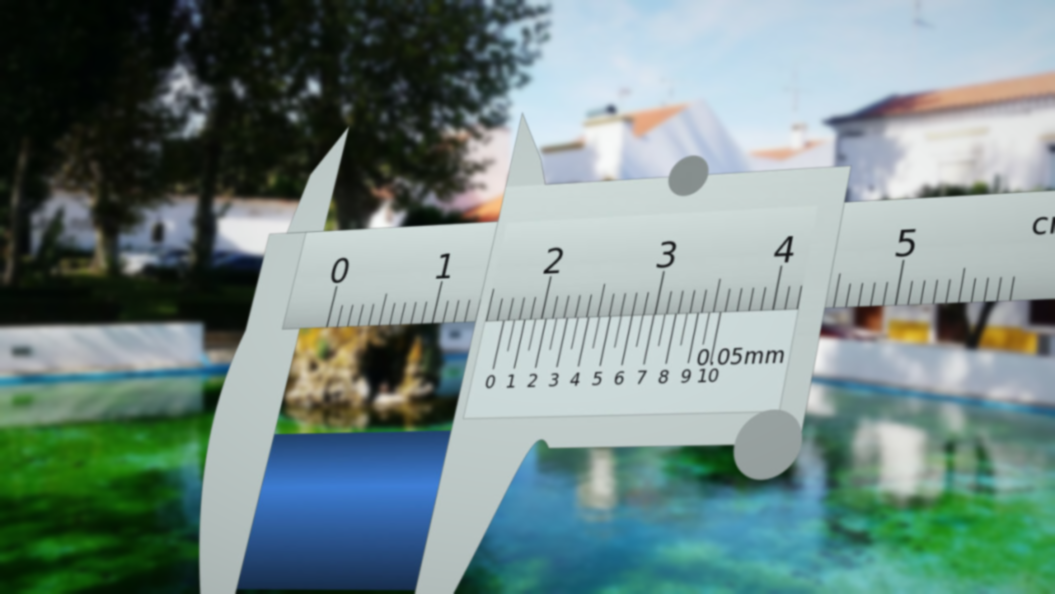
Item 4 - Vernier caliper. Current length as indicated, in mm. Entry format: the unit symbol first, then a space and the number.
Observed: mm 16.6
